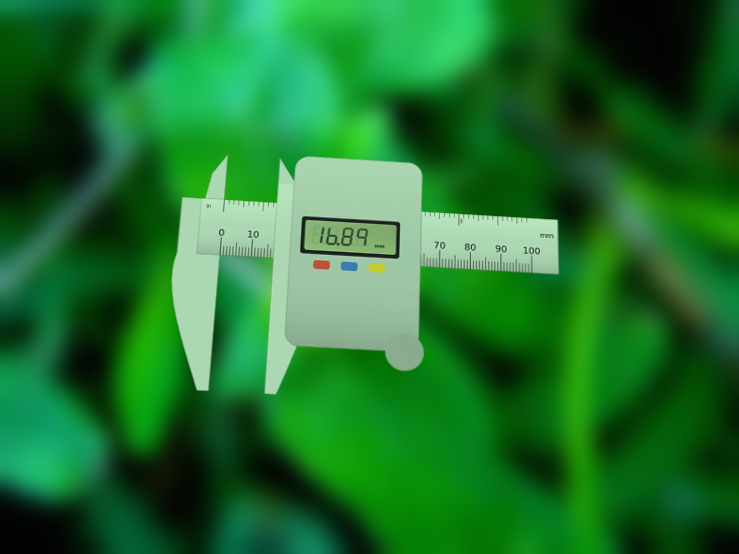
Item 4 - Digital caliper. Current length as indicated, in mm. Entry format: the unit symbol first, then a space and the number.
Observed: mm 16.89
